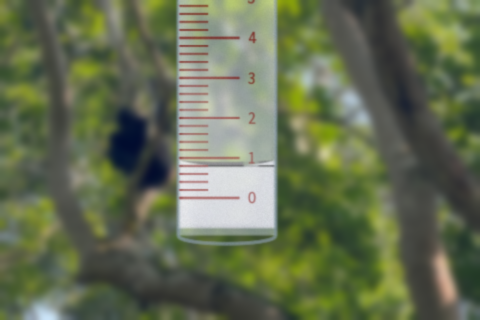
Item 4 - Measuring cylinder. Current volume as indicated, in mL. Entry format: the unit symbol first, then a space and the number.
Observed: mL 0.8
